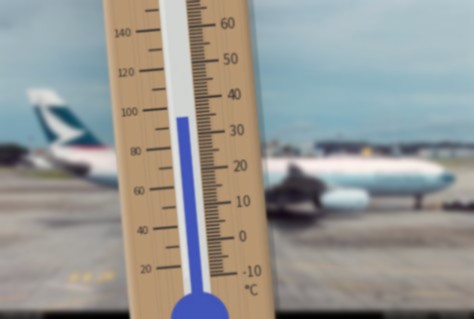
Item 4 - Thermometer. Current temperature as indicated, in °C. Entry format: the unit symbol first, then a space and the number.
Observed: °C 35
